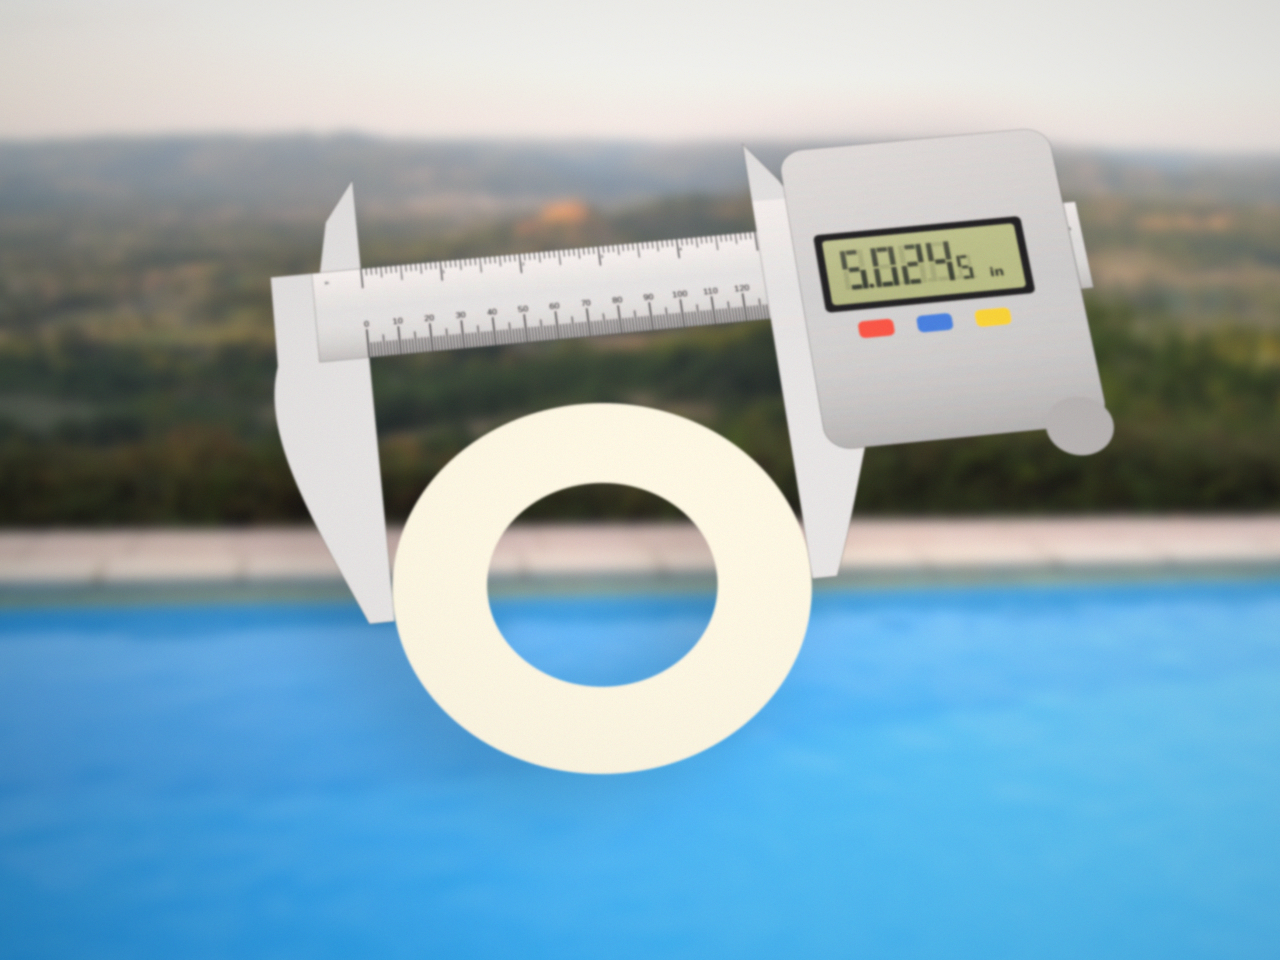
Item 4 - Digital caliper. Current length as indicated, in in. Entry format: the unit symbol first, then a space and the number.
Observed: in 5.0245
